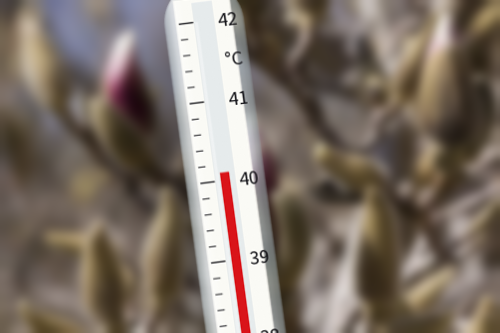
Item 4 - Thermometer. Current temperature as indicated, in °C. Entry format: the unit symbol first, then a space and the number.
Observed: °C 40.1
